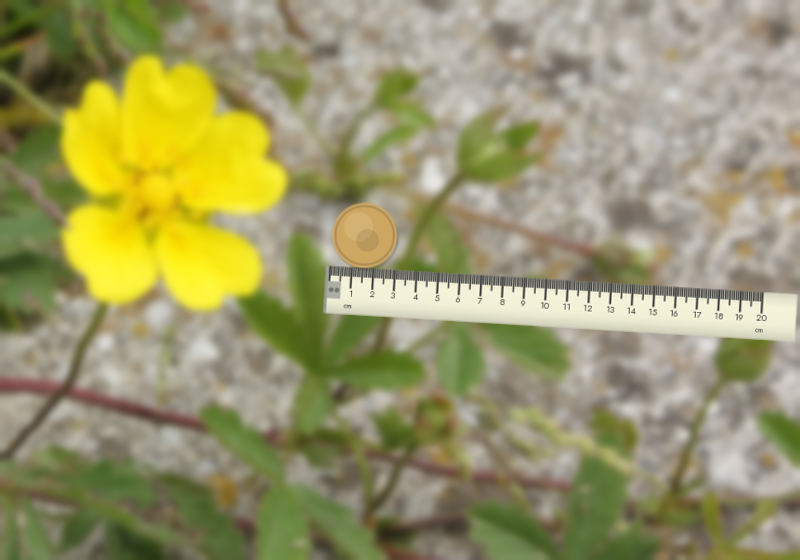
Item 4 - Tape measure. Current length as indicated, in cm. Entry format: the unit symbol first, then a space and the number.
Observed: cm 3
